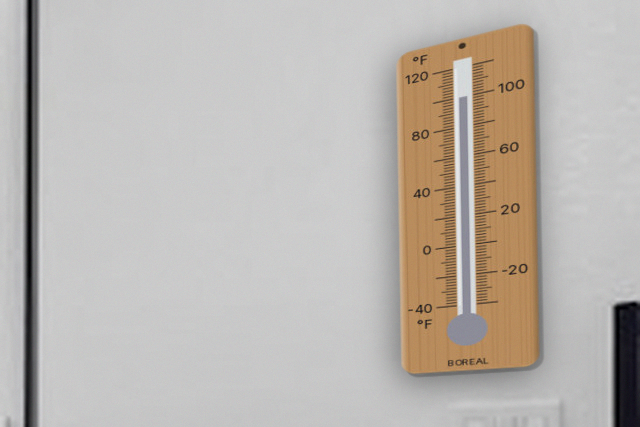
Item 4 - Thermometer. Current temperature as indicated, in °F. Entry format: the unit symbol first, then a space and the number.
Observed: °F 100
